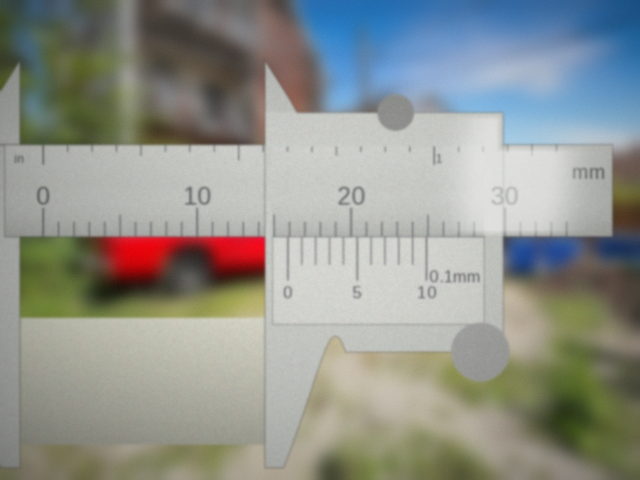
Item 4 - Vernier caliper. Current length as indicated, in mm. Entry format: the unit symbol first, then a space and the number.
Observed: mm 15.9
